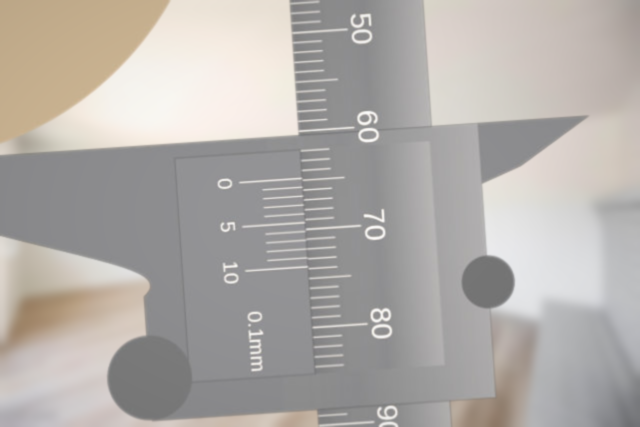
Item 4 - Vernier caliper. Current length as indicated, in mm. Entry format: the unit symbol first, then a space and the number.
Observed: mm 64.8
